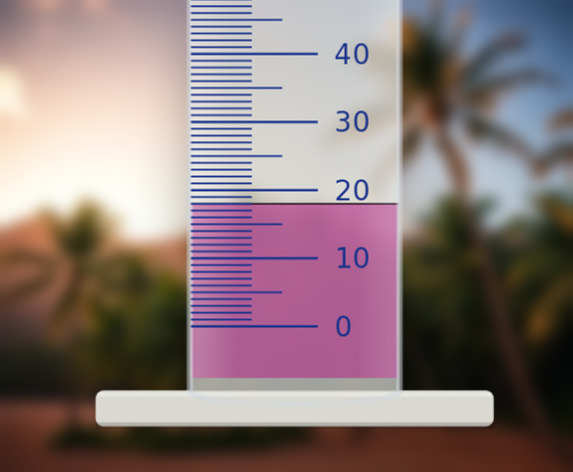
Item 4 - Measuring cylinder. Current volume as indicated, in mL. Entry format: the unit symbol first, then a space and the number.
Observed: mL 18
